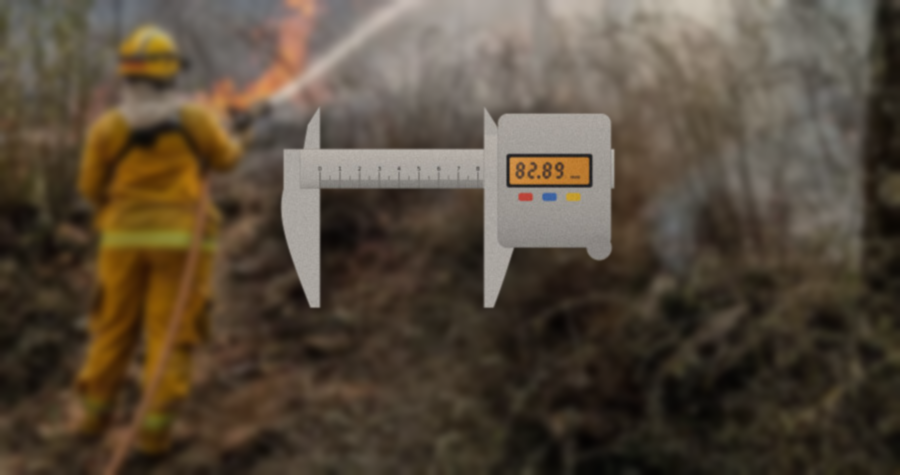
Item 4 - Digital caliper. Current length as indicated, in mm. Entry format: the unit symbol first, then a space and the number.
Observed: mm 82.89
